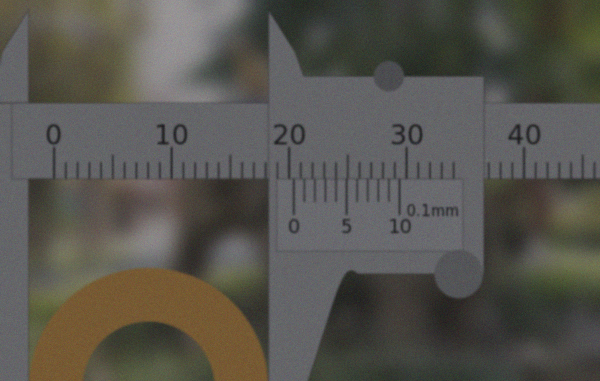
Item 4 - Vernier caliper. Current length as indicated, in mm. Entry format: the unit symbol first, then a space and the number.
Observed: mm 20.4
